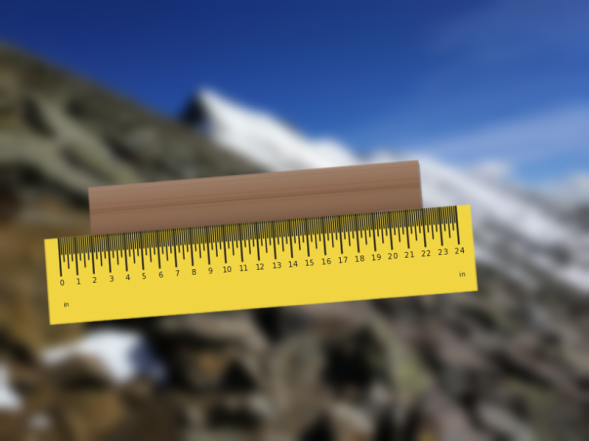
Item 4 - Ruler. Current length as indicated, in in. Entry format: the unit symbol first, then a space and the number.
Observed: in 20
